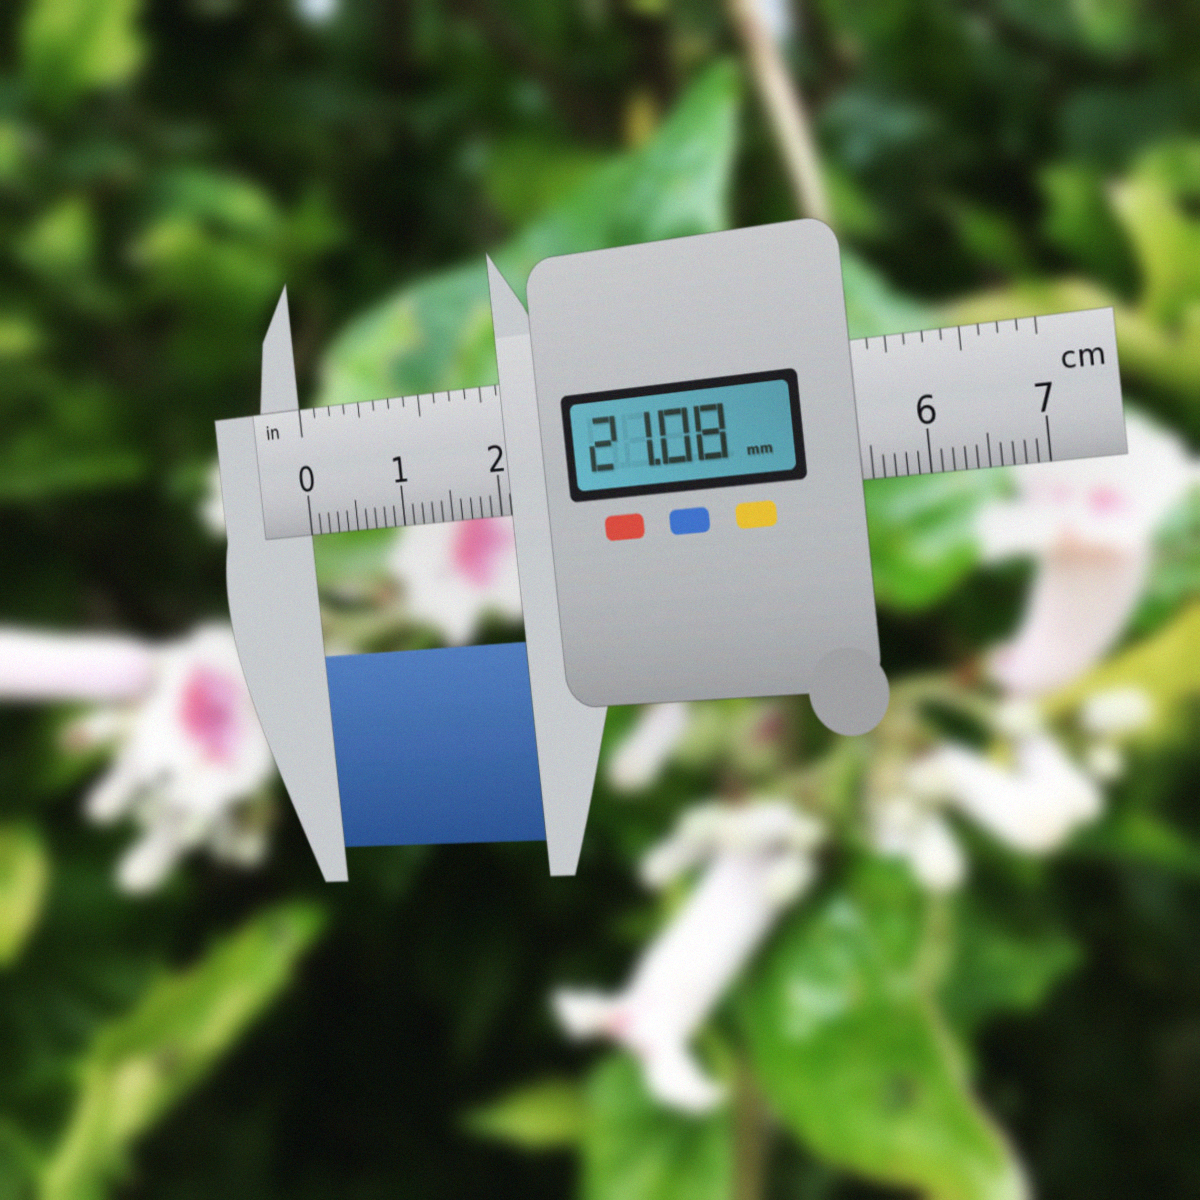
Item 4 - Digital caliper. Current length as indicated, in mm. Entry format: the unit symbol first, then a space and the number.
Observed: mm 21.08
